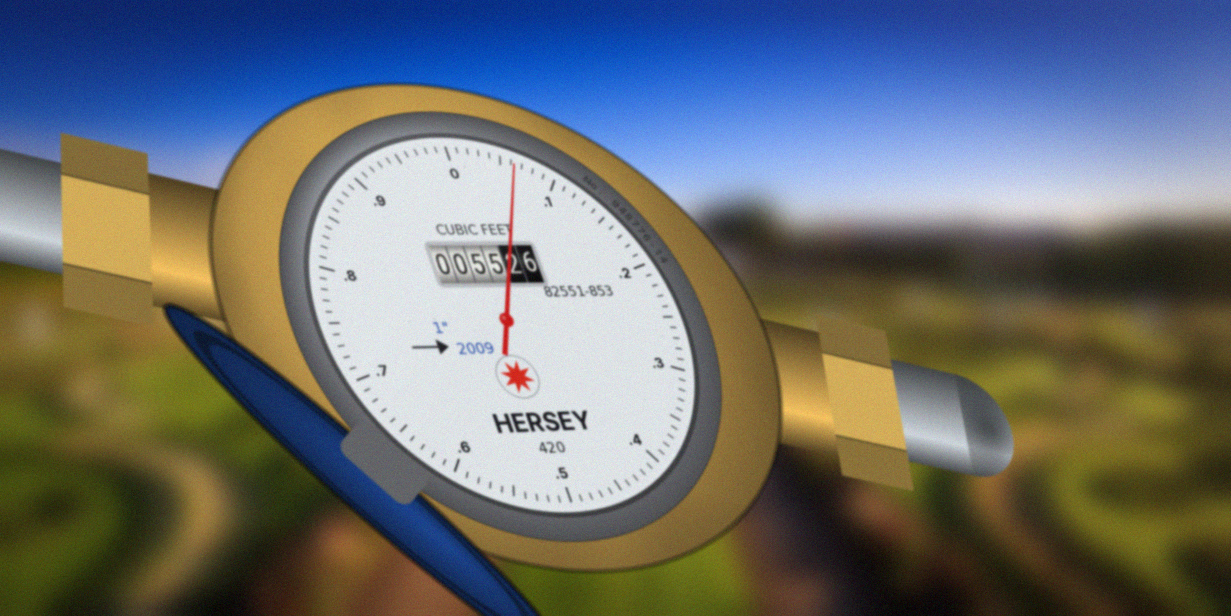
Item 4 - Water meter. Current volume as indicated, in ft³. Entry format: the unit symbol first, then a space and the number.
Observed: ft³ 5526.06
